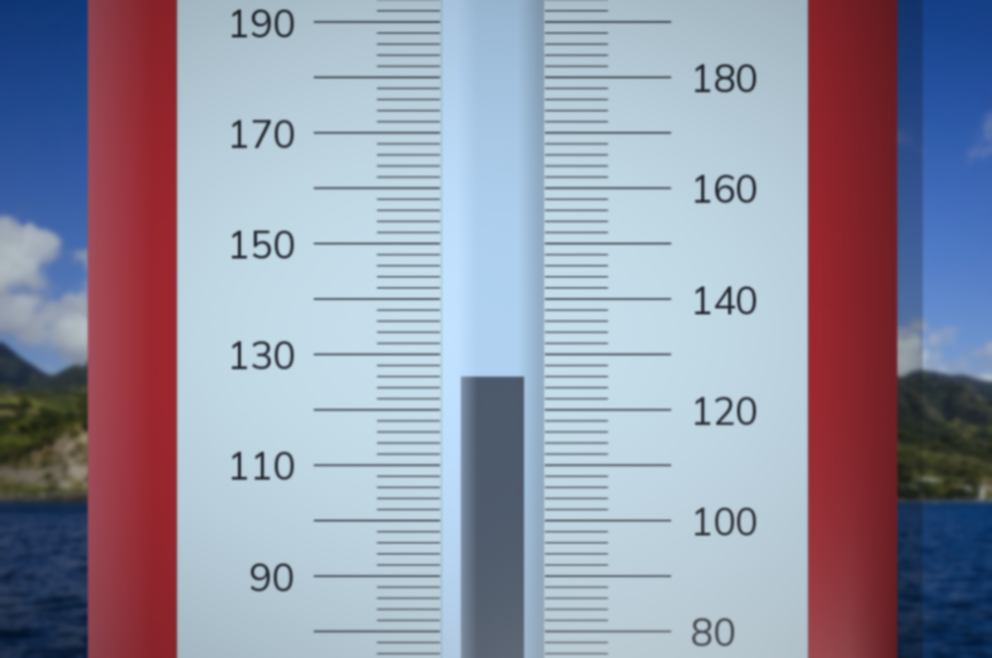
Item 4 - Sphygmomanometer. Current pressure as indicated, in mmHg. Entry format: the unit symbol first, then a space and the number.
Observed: mmHg 126
